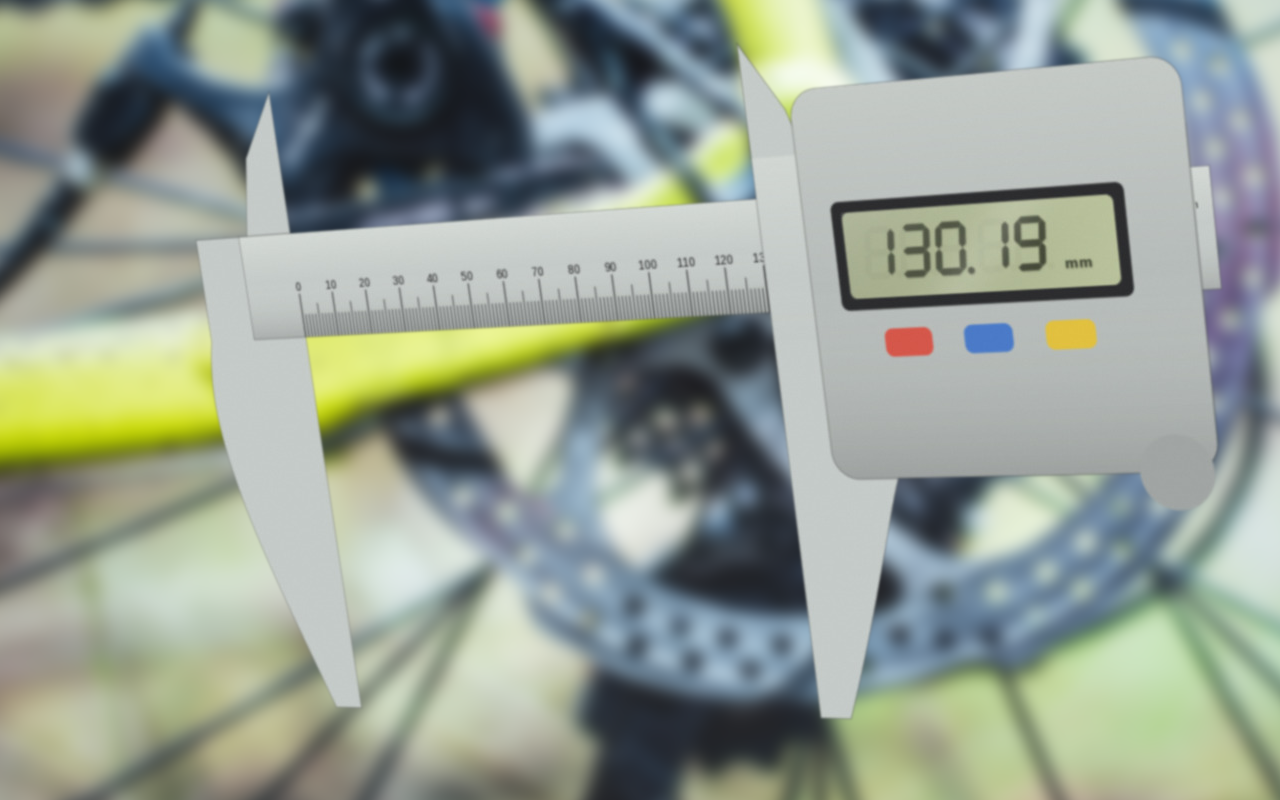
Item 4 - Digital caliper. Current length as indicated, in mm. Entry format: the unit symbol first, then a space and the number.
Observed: mm 130.19
